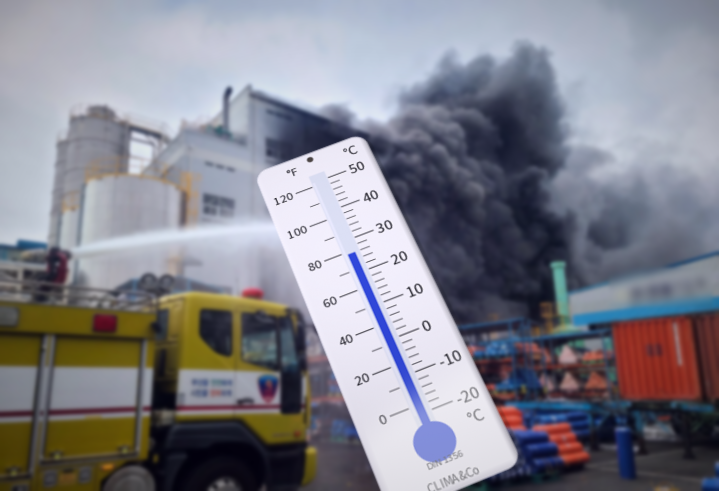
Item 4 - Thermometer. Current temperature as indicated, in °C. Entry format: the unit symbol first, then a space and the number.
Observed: °C 26
